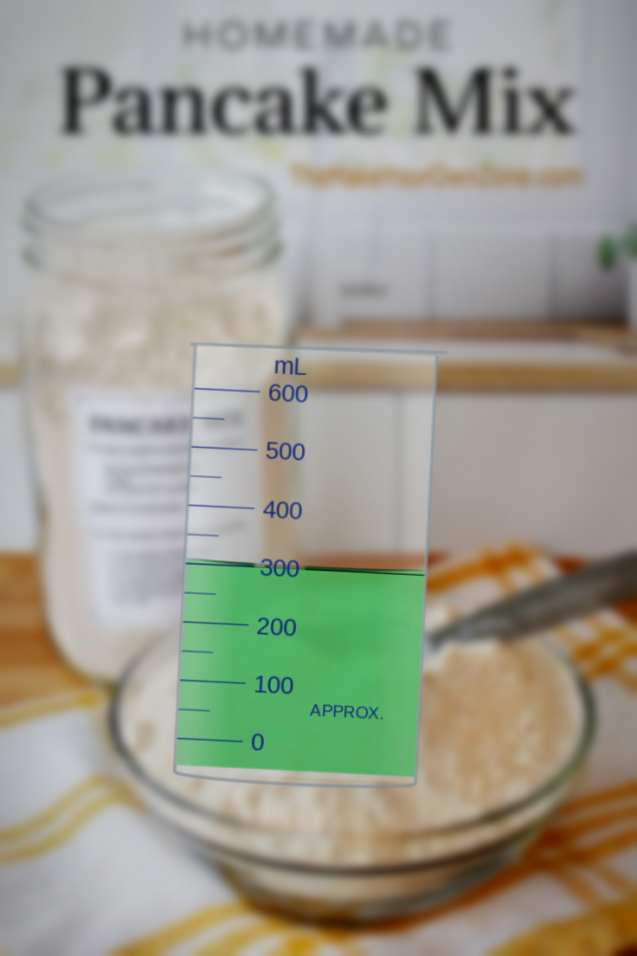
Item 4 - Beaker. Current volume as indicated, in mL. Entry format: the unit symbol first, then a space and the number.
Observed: mL 300
